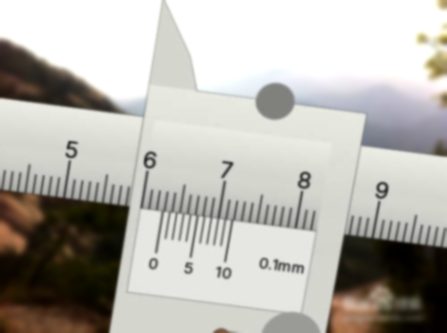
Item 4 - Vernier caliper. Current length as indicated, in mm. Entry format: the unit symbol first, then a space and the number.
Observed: mm 62.8
